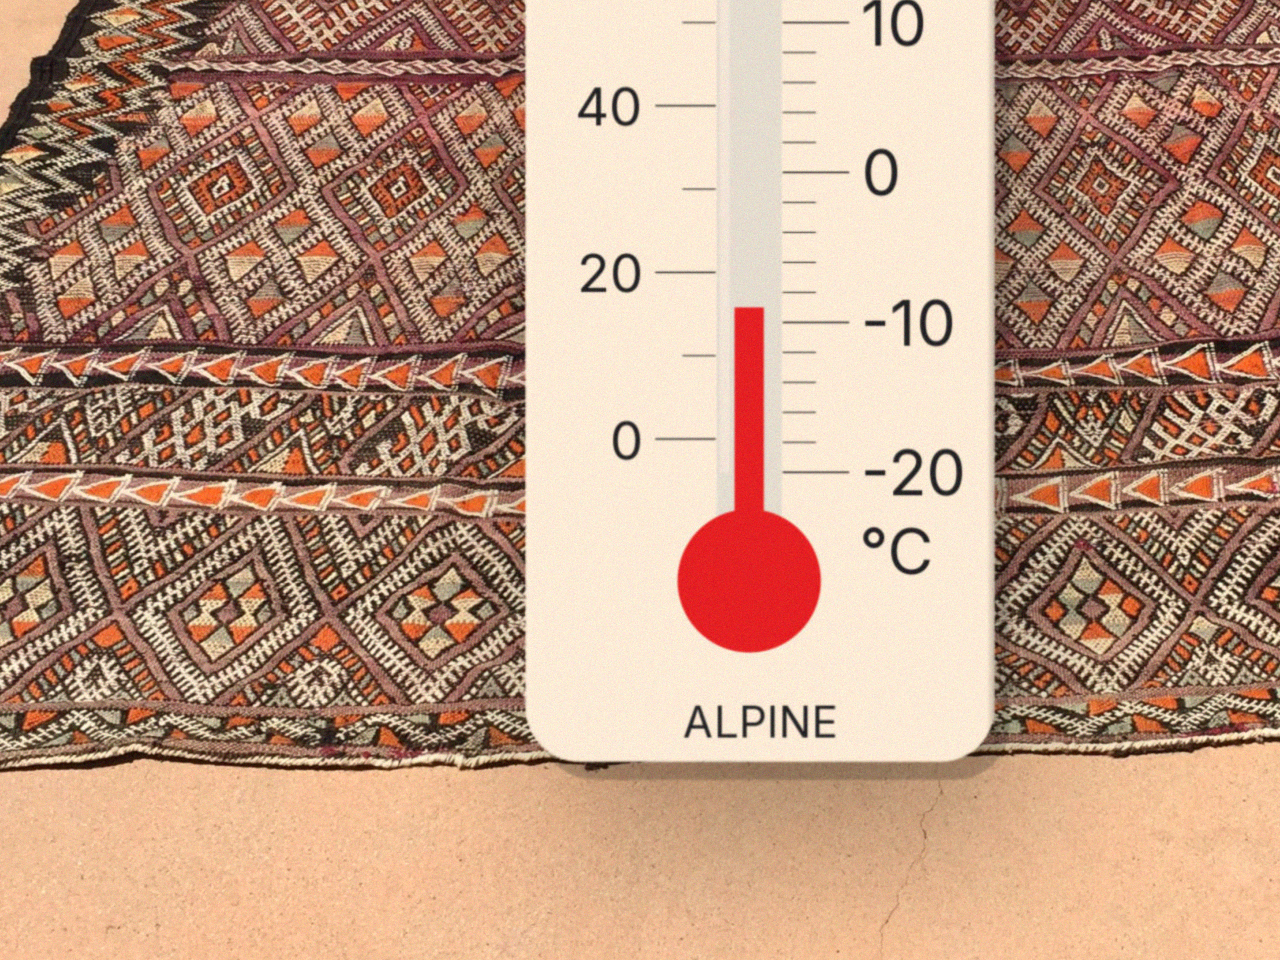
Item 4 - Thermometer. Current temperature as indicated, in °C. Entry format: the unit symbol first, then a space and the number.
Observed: °C -9
